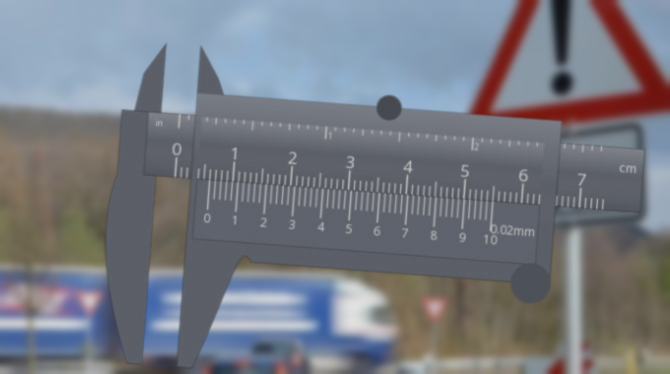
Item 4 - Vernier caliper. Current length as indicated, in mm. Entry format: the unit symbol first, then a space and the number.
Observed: mm 6.0
